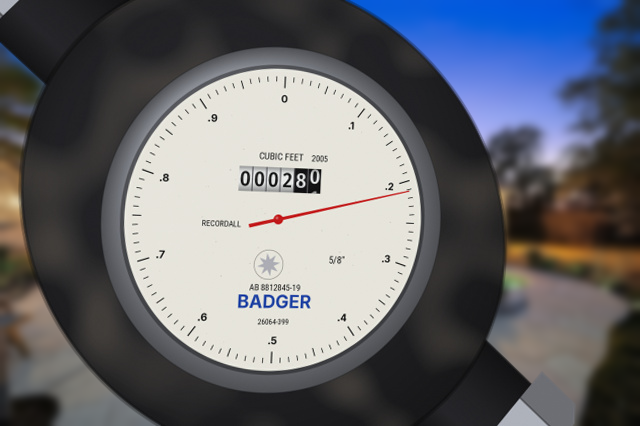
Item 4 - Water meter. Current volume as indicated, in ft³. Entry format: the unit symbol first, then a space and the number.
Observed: ft³ 280.21
